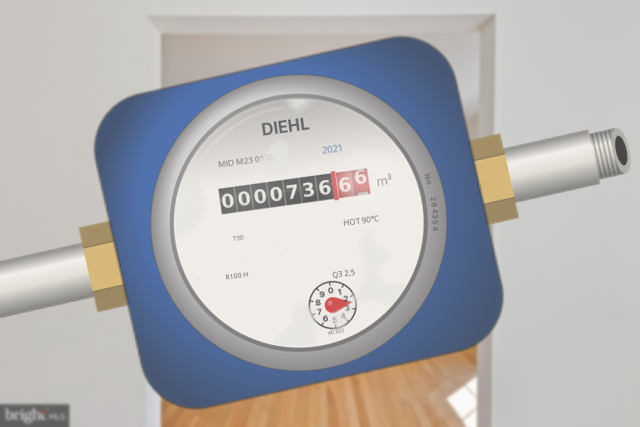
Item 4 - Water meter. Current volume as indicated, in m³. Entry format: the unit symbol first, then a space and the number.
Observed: m³ 736.662
